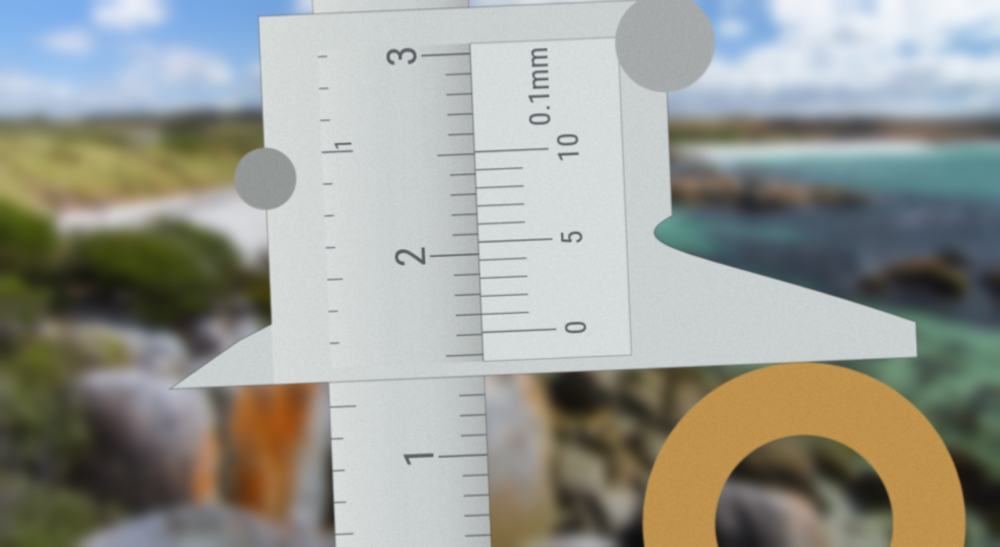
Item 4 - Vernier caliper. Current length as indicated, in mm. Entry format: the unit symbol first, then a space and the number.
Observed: mm 16.1
